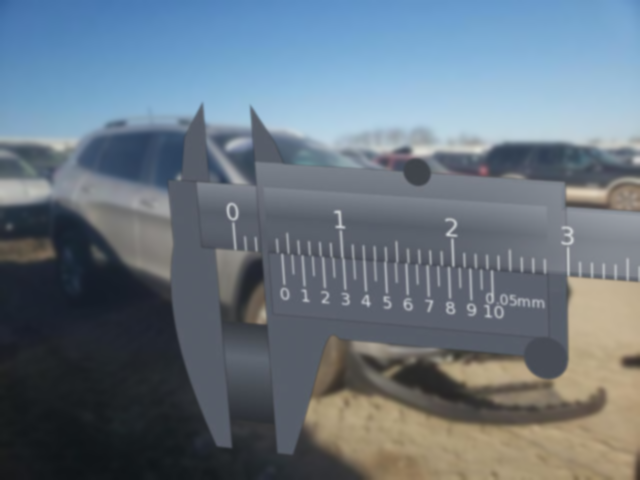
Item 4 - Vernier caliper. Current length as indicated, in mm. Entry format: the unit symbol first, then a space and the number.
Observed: mm 4.4
